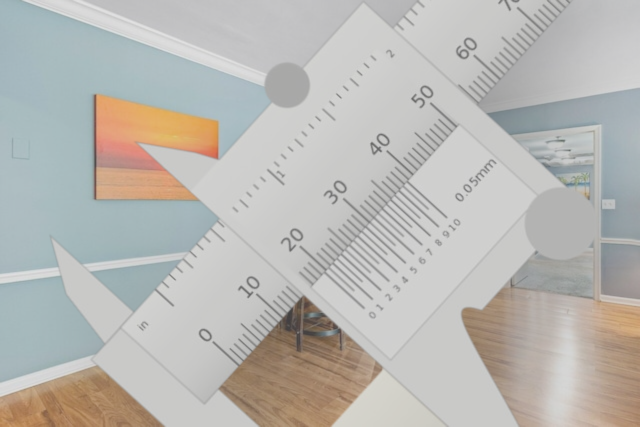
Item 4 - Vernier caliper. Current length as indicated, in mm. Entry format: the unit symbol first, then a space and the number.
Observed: mm 19.6
